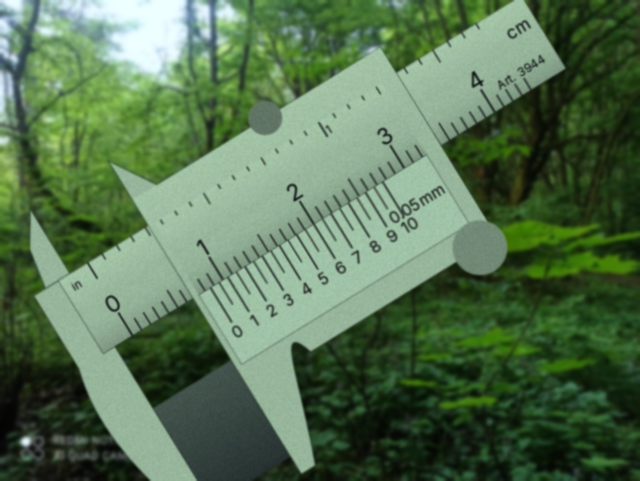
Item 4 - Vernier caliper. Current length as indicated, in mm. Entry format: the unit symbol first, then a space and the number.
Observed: mm 8.6
